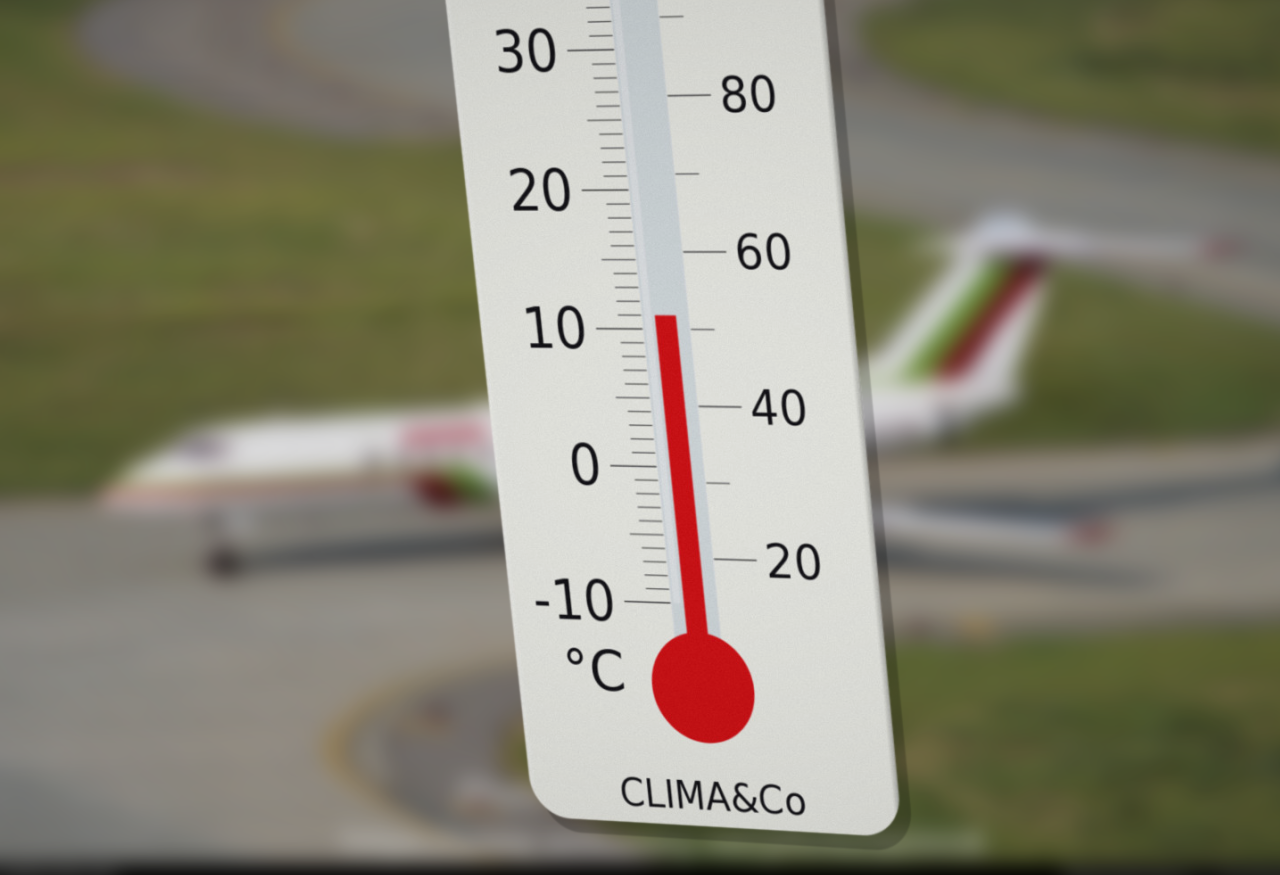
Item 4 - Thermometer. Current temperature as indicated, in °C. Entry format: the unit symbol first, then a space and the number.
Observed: °C 11
